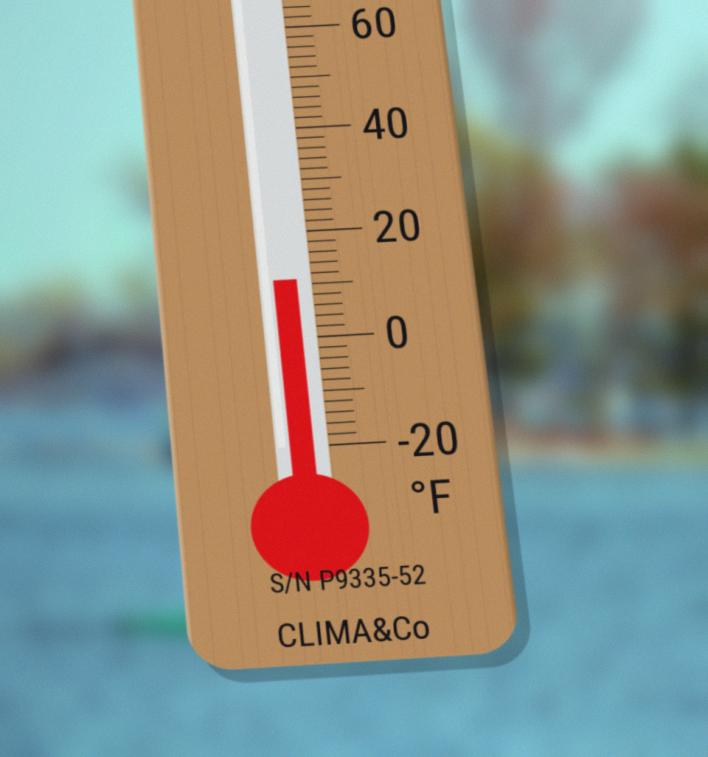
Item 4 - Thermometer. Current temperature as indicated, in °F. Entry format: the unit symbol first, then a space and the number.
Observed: °F 11
